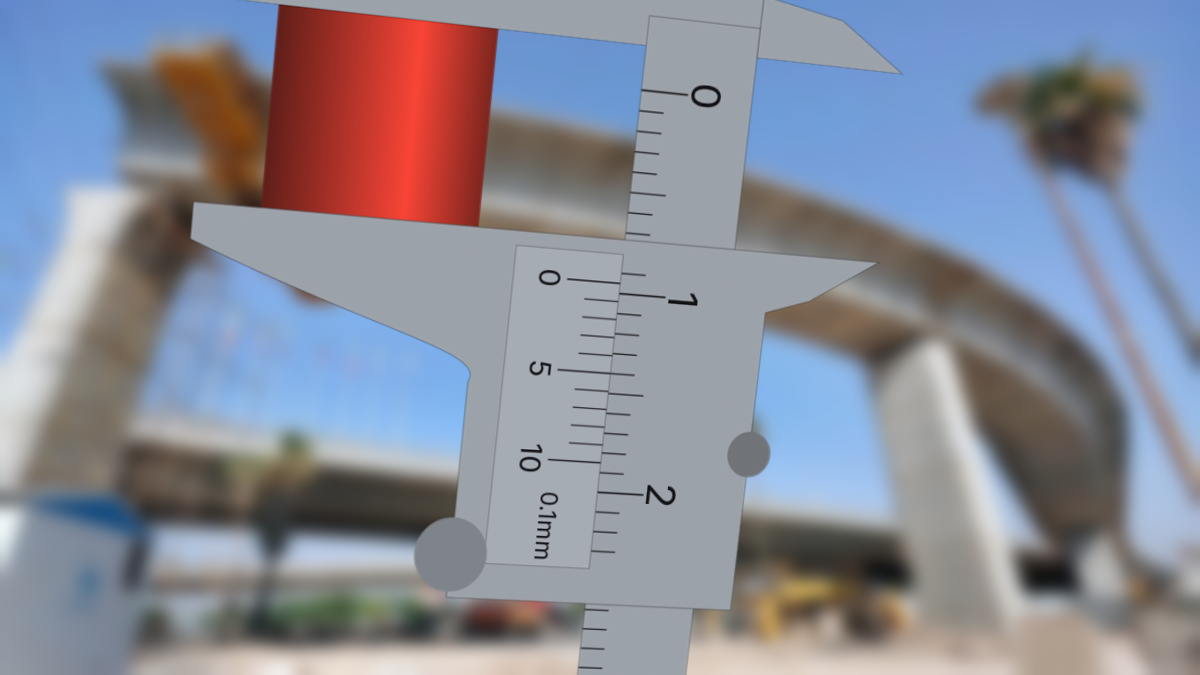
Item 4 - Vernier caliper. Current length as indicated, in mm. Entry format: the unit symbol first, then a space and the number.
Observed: mm 9.5
